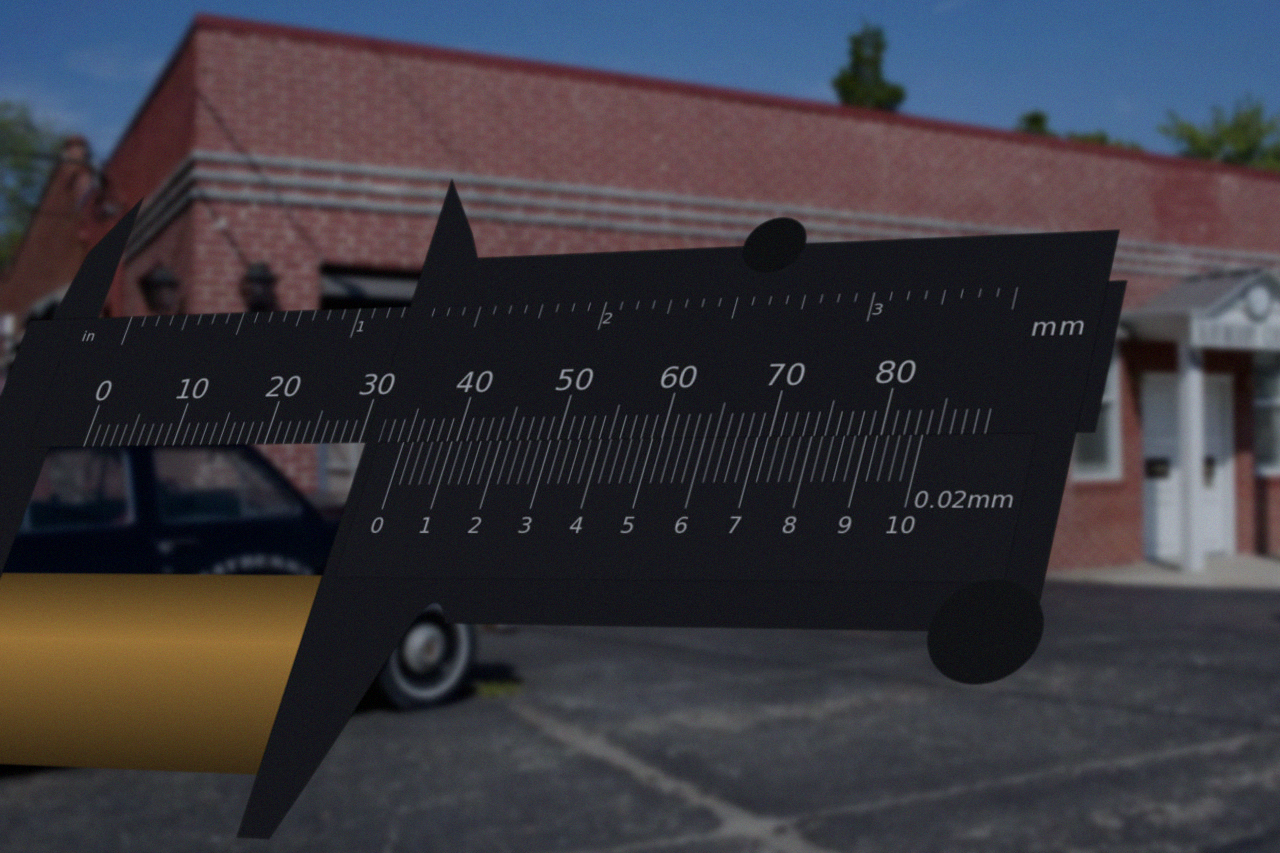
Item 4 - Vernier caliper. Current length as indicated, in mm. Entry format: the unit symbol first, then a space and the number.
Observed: mm 34.6
